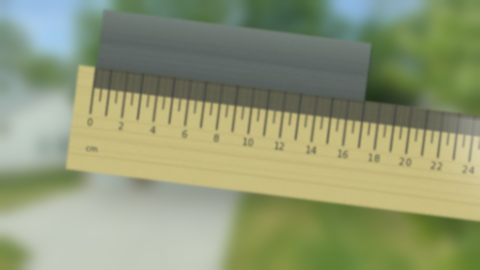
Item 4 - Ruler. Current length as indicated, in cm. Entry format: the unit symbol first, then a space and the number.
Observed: cm 17
